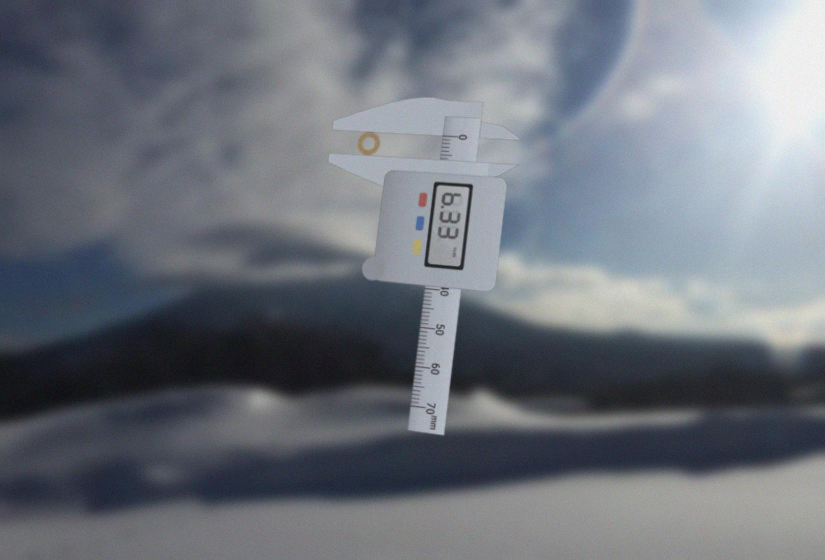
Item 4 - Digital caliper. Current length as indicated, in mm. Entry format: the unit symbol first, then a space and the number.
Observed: mm 6.33
